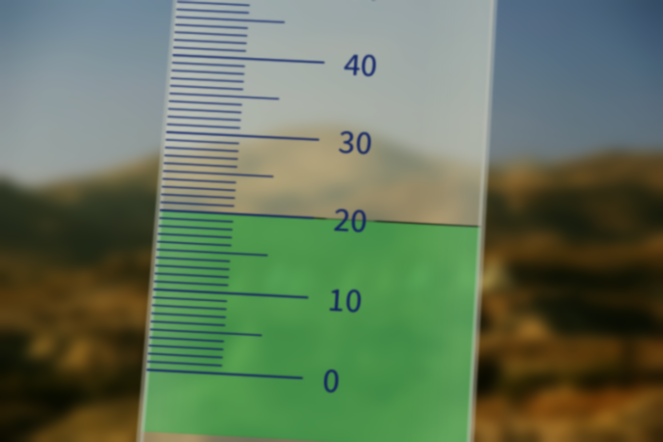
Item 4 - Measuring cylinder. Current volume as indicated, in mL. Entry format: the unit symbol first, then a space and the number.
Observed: mL 20
